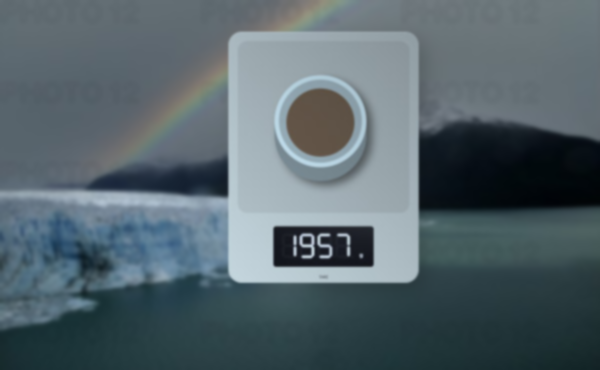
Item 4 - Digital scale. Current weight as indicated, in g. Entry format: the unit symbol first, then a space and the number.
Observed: g 1957
